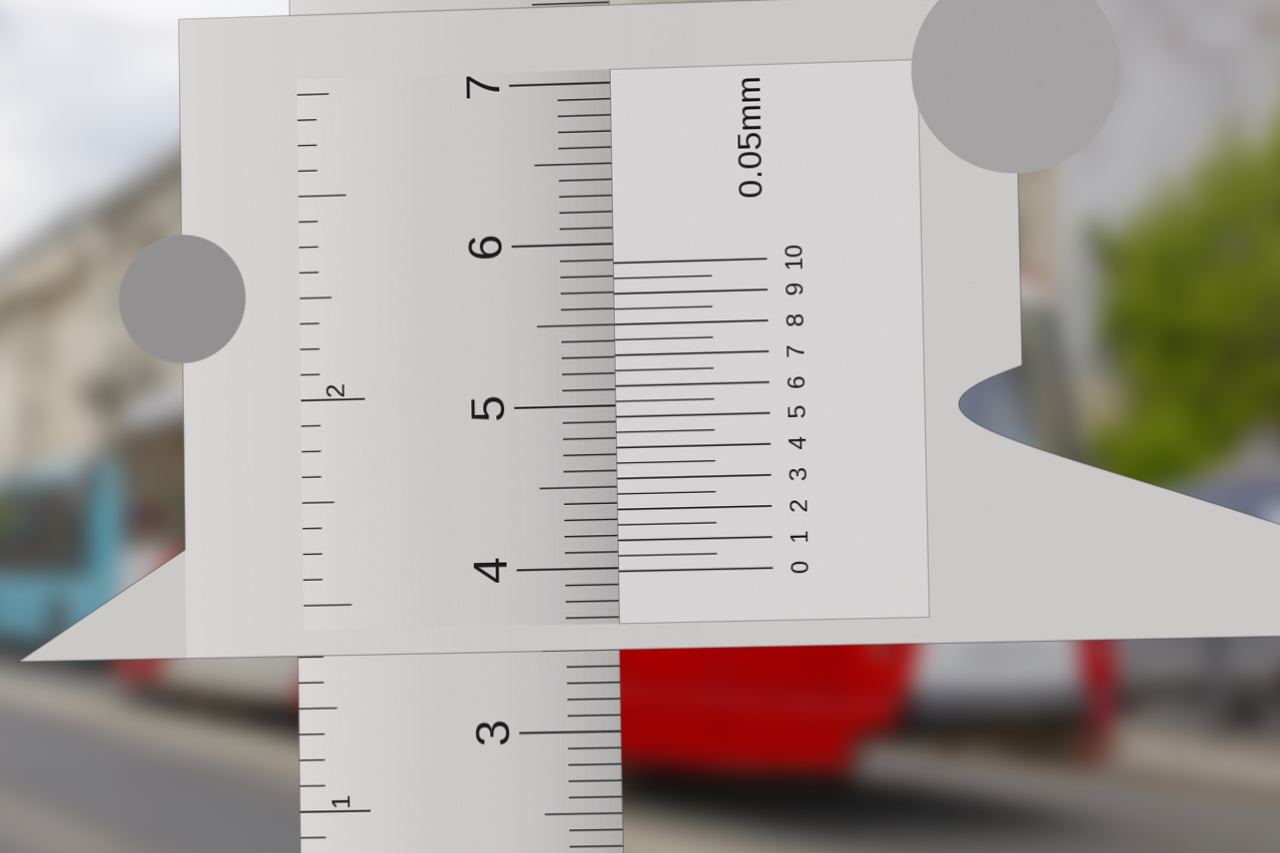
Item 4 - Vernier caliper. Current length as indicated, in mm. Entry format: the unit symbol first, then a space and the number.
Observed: mm 39.8
